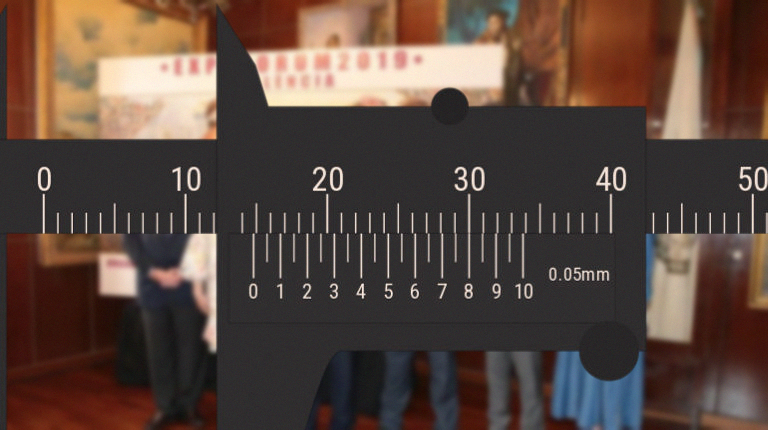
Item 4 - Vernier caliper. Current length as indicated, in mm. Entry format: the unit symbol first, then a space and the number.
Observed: mm 14.8
